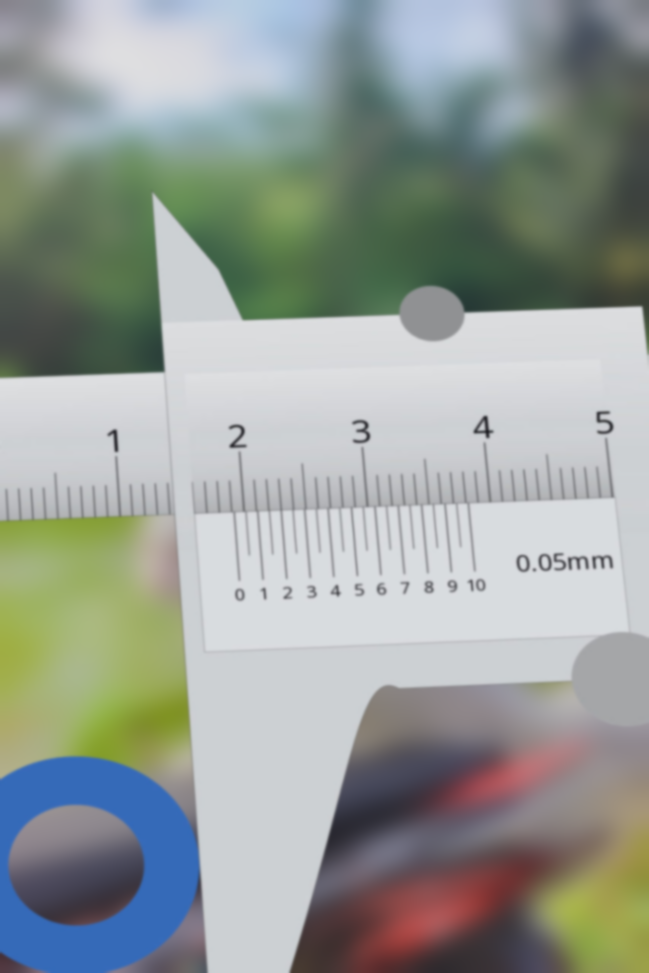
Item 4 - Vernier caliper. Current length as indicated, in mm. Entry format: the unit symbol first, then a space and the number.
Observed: mm 19.2
